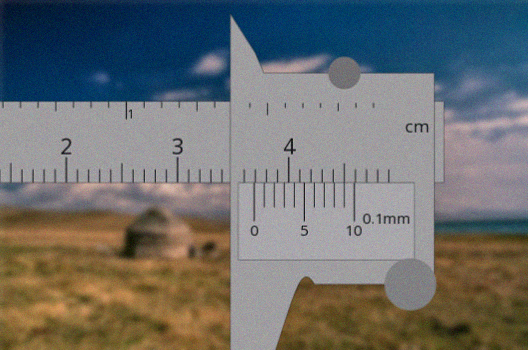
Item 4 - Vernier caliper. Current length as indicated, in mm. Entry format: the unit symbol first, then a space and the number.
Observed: mm 36.9
